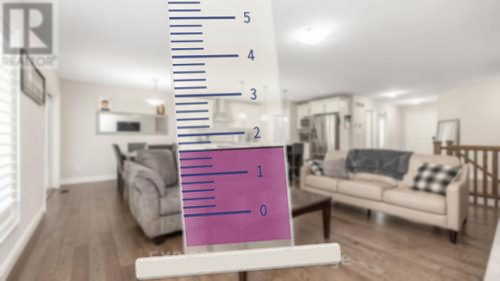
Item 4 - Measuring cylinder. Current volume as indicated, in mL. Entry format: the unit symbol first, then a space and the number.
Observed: mL 1.6
